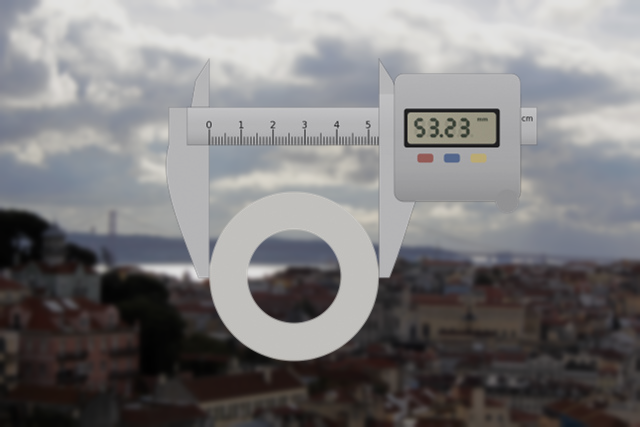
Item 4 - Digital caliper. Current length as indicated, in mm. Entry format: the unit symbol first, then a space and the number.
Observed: mm 53.23
